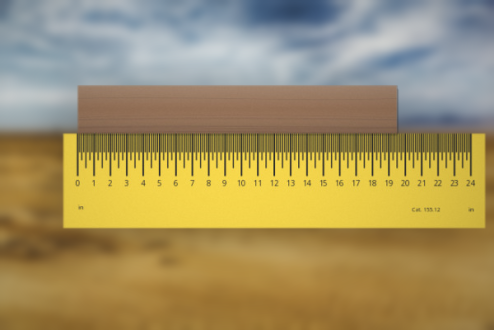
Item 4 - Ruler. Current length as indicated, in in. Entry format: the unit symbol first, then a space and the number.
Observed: in 19.5
